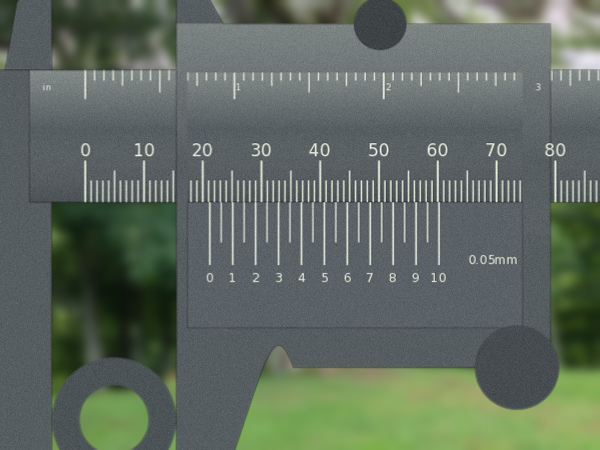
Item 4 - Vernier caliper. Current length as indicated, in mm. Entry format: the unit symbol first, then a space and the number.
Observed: mm 21.2
